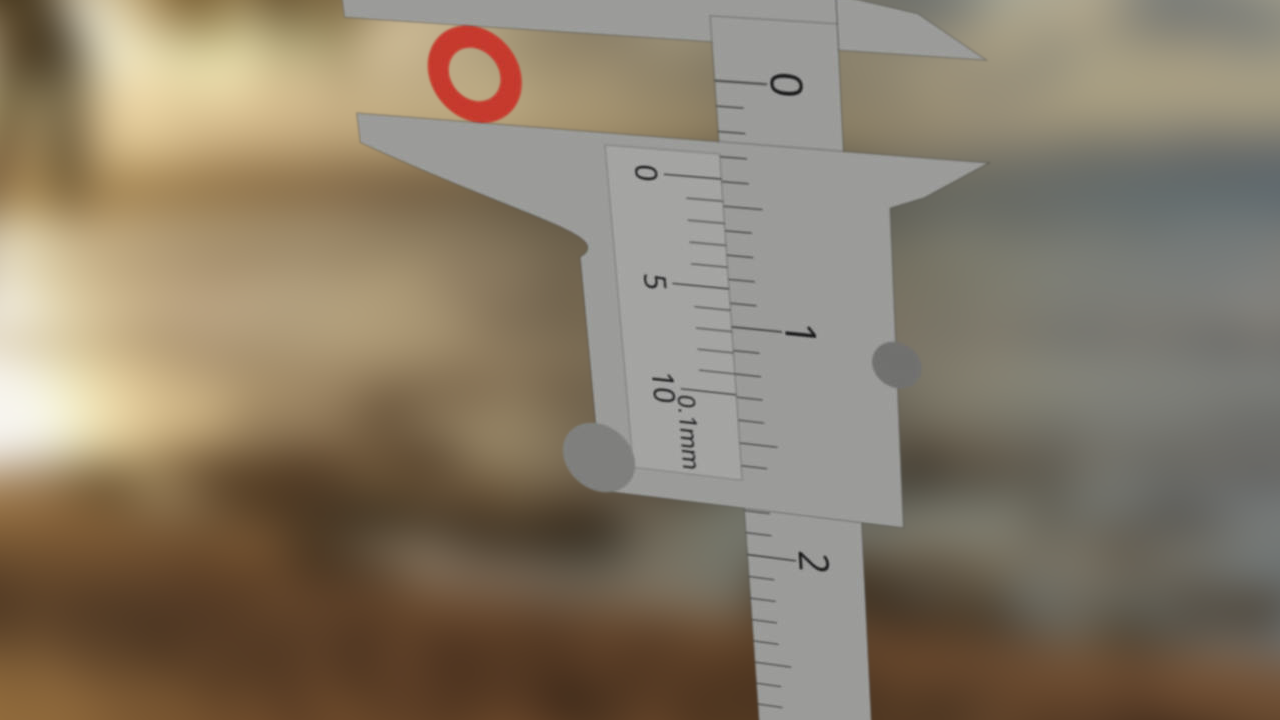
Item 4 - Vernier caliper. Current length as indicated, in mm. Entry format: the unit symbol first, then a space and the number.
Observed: mm 3.9
